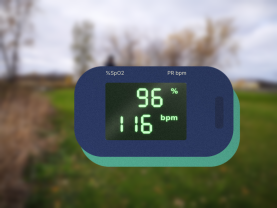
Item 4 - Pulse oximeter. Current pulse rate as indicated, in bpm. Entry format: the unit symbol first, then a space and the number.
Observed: bpm 116
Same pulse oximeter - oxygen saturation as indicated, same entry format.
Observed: % 96
